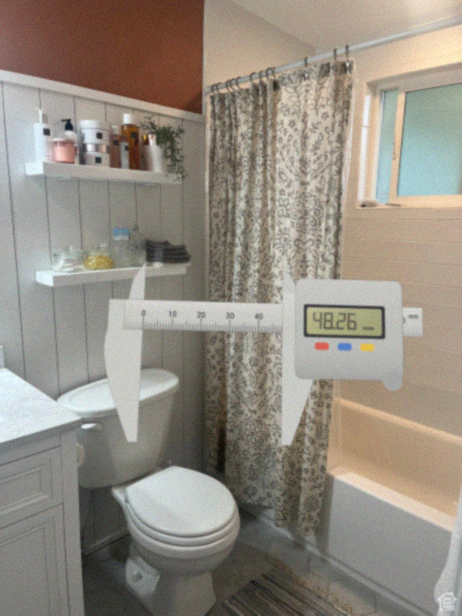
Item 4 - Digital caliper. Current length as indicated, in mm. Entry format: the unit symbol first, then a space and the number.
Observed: mm 48.26
